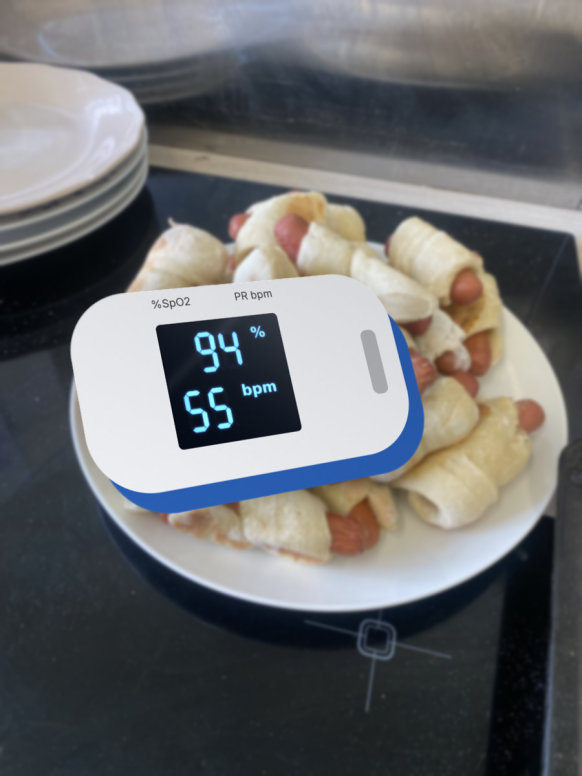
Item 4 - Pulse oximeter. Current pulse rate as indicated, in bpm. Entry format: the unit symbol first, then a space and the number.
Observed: bpm 55
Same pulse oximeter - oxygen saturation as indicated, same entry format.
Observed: % 94
